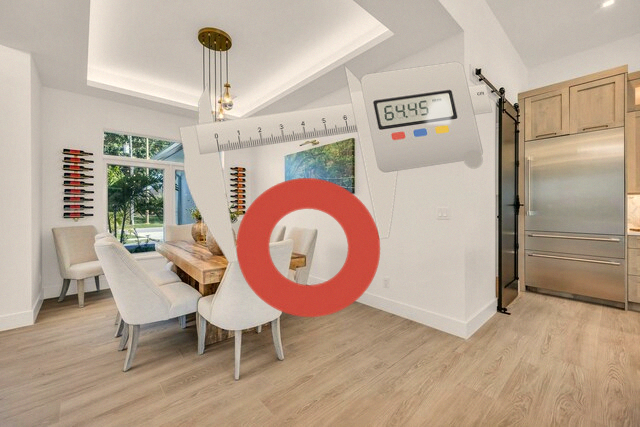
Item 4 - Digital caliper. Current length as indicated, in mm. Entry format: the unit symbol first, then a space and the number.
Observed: mm 64.45
